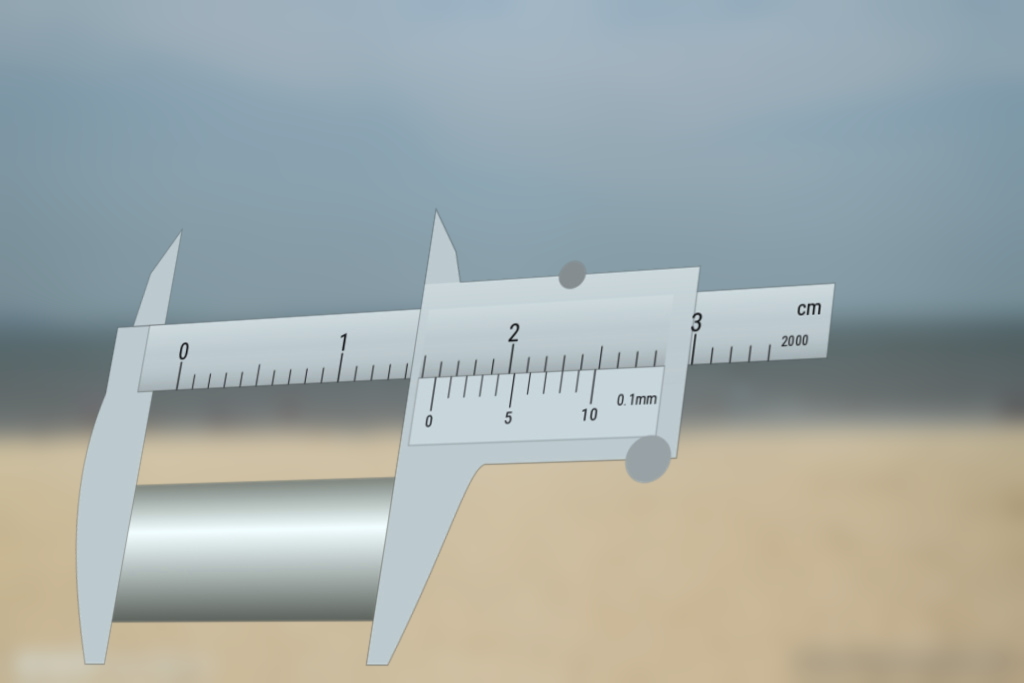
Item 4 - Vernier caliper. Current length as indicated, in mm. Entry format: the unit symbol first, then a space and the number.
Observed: mm 15.8
